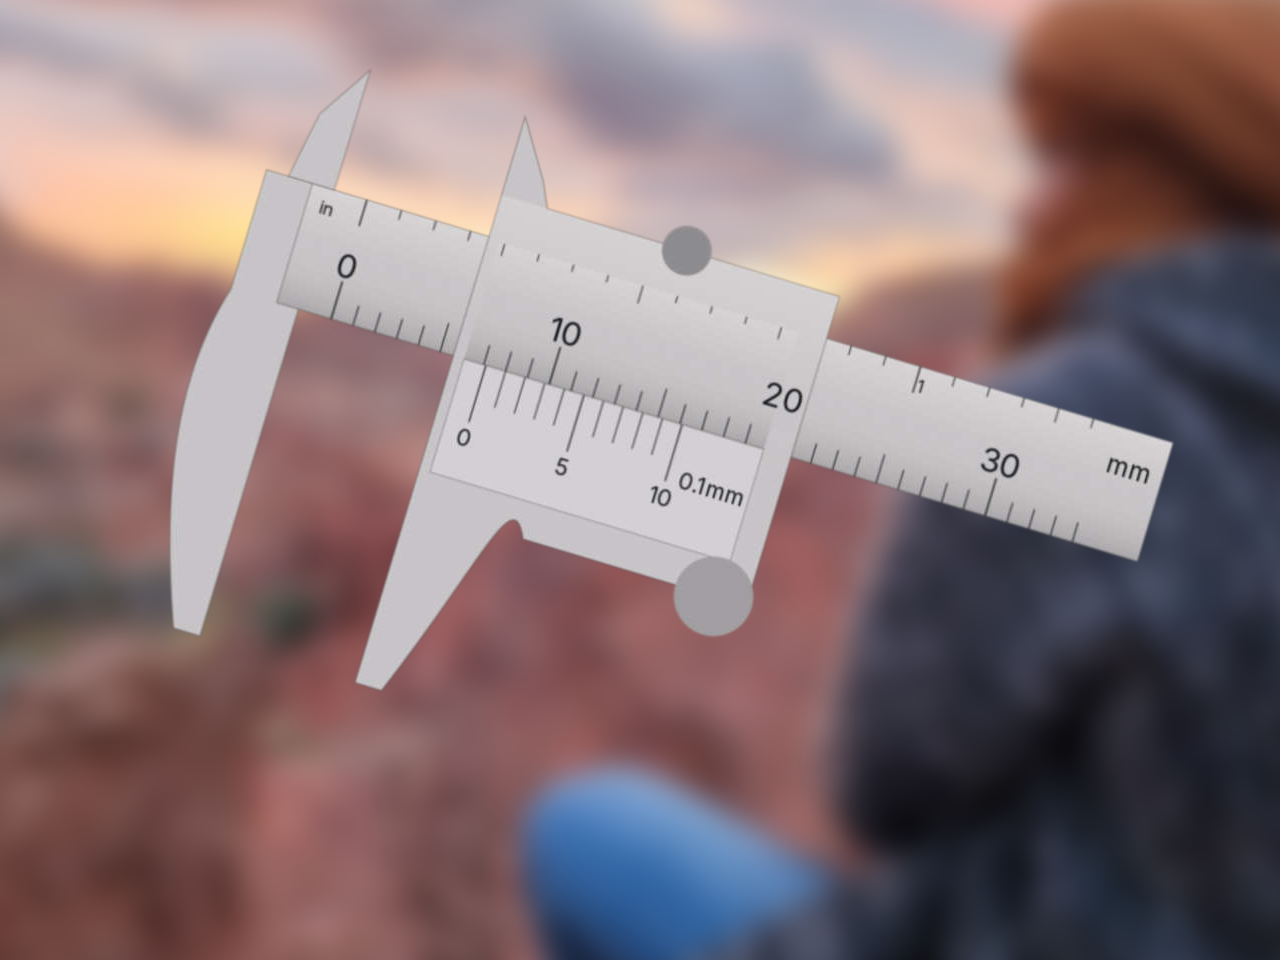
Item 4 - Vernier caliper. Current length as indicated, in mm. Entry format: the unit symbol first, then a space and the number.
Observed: mm 7.1
